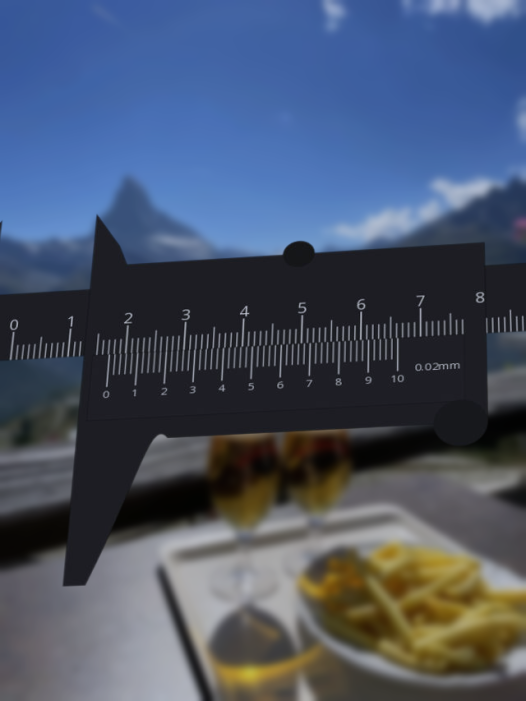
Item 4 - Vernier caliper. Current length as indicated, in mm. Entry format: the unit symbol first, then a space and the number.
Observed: mm 17.2
